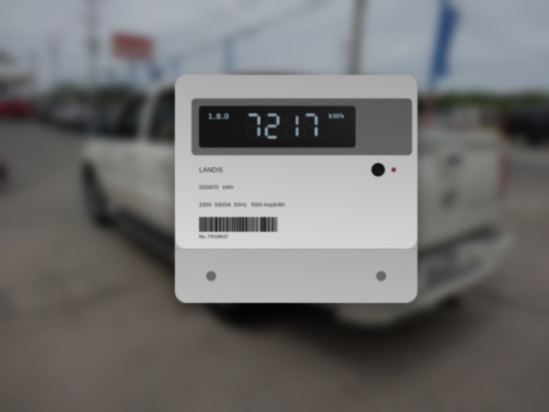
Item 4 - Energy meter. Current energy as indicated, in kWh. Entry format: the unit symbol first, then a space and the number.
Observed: kWh 7217
